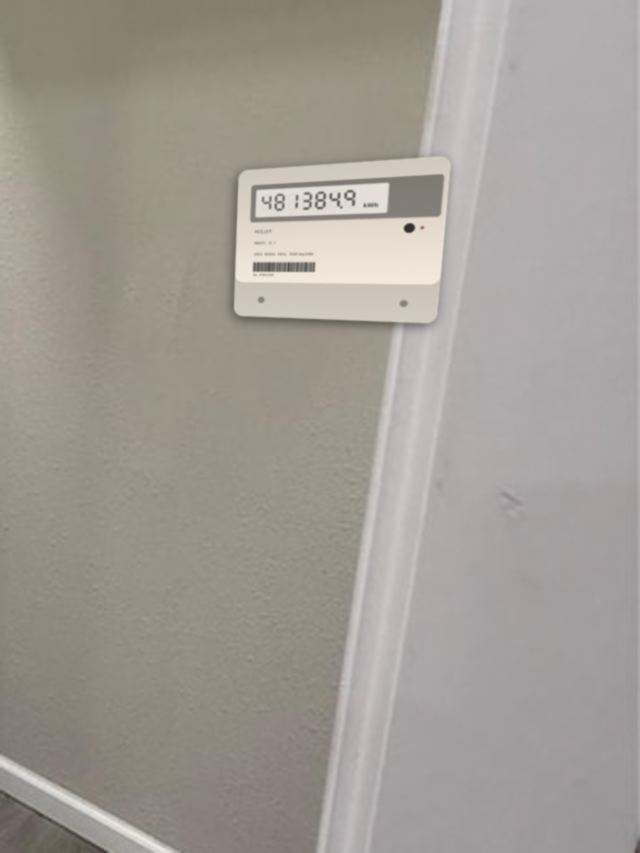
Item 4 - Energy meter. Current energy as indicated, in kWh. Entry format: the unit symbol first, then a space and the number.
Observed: kWh 481384.9
